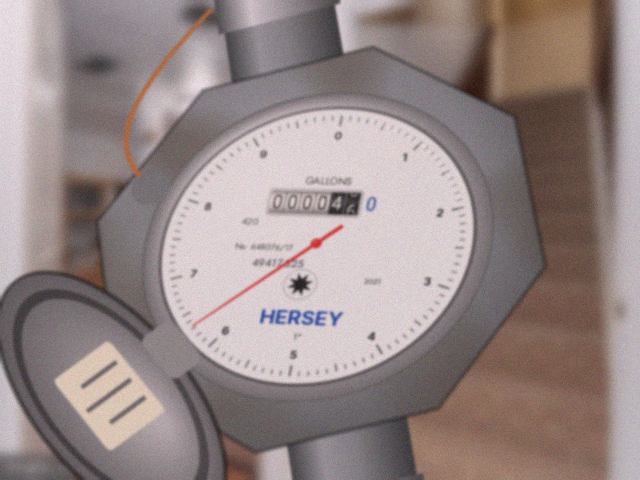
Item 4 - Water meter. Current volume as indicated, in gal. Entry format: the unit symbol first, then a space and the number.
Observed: gal 456.3
